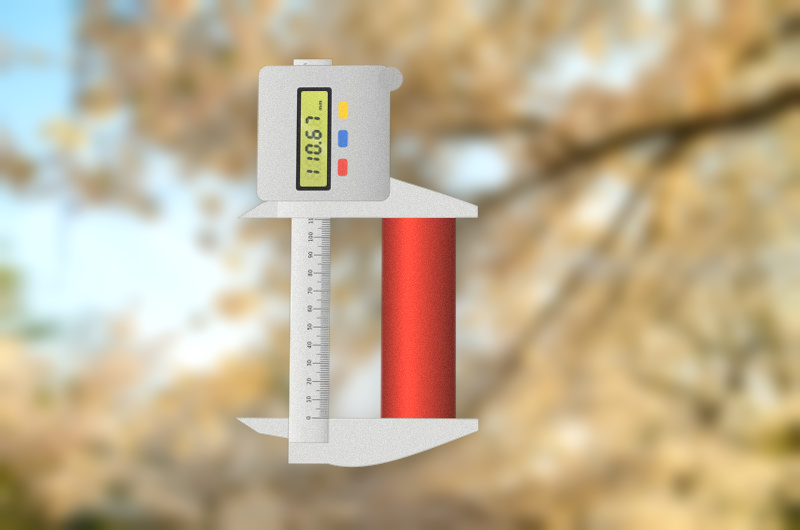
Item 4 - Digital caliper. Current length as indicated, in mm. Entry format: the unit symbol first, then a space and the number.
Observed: mm 110.67
